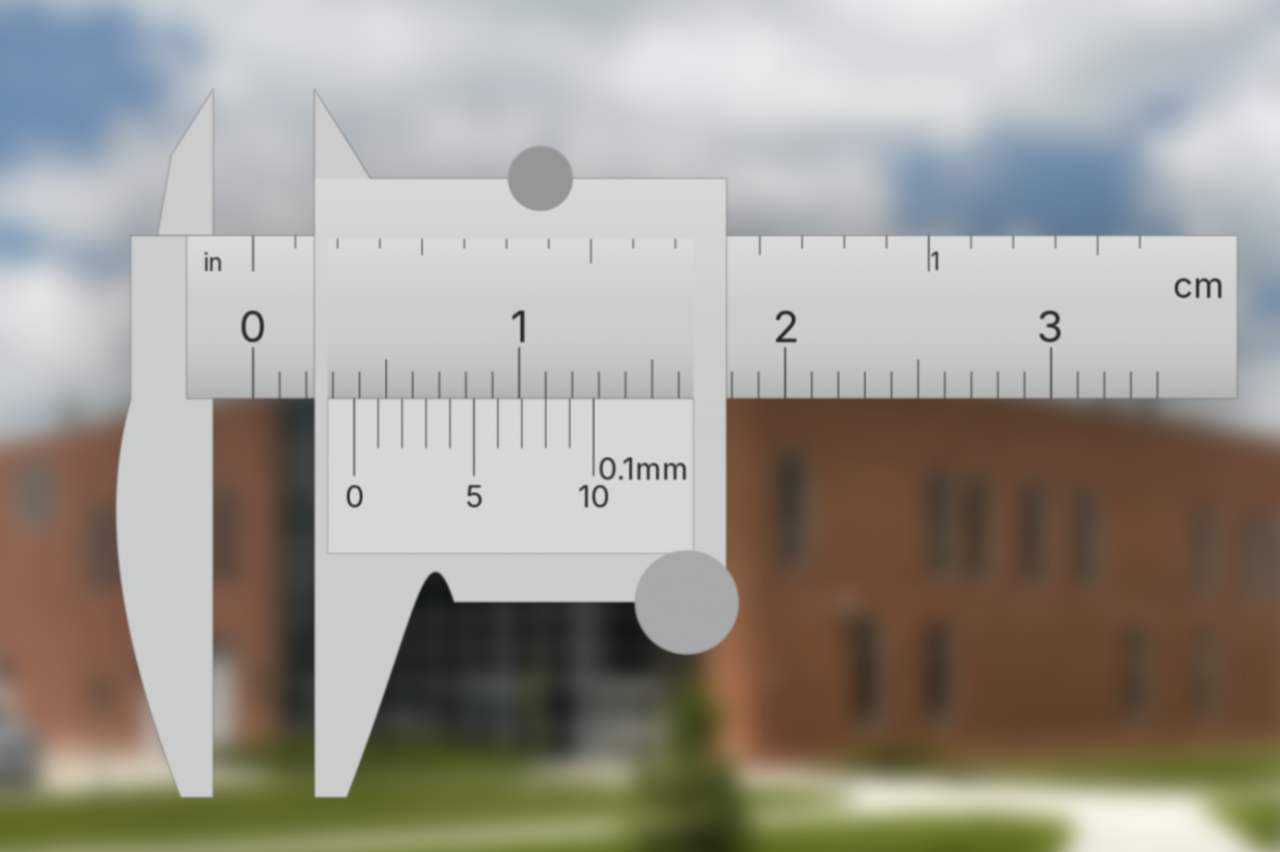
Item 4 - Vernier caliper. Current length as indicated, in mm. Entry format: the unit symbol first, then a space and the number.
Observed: mm 3.8
